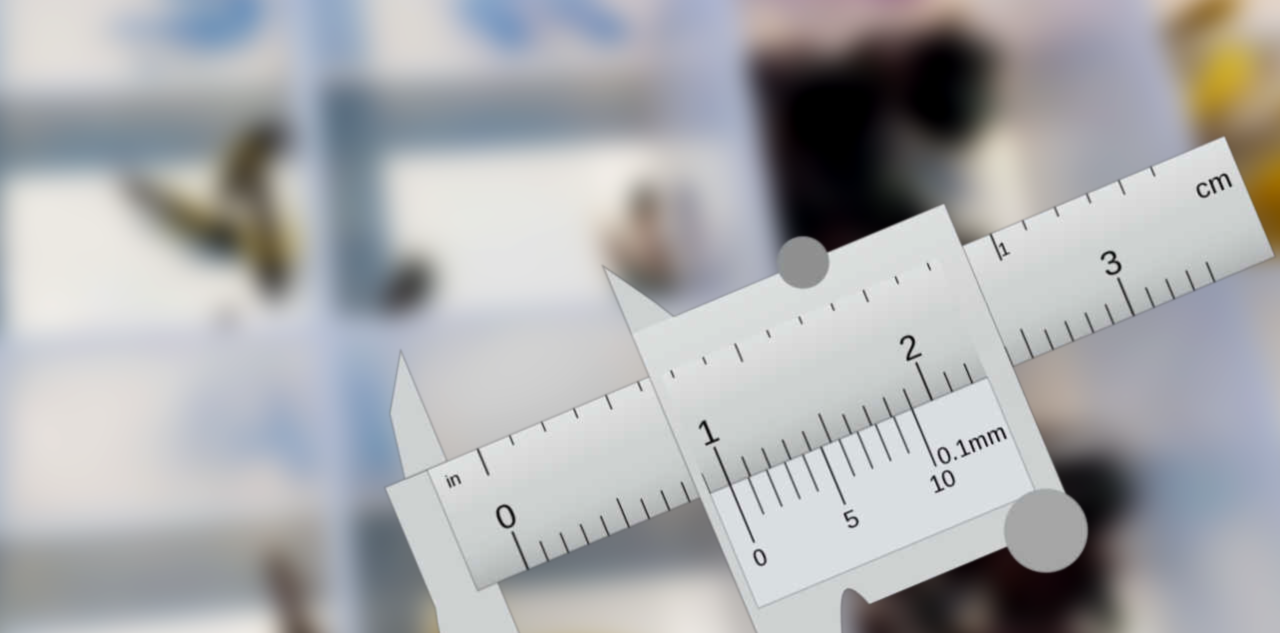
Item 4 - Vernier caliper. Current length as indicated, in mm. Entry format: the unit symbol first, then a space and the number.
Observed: mm 10.0
